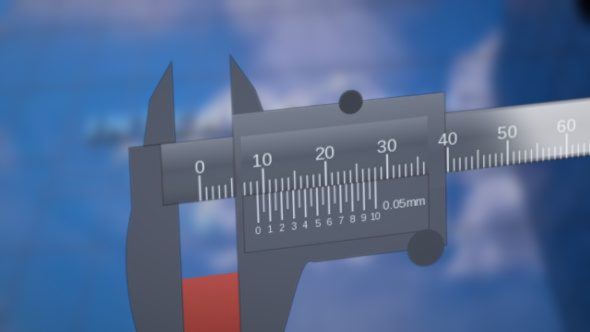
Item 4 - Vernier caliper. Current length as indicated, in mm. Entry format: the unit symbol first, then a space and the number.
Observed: mm 9.0
